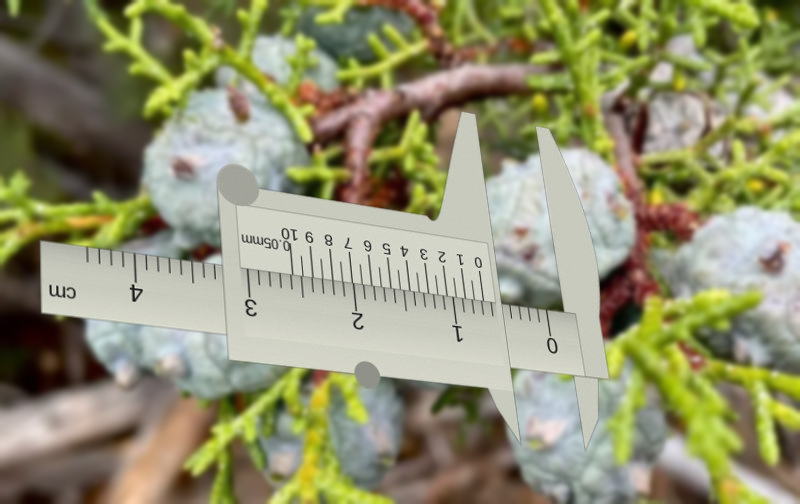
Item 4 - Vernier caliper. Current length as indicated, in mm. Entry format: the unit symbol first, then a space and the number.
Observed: mm 6.8
